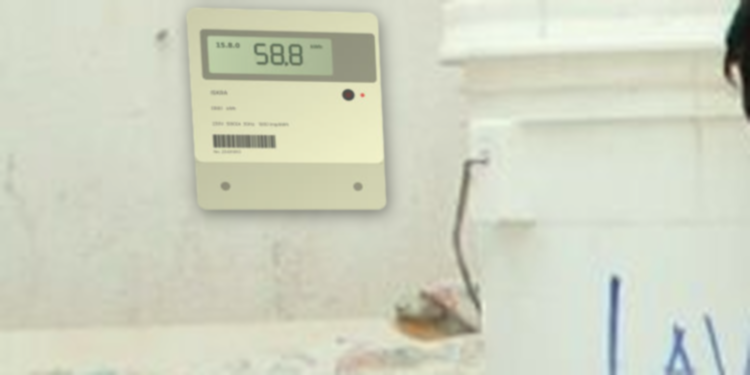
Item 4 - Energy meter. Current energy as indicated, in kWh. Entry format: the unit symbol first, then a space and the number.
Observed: kWh 58.8
